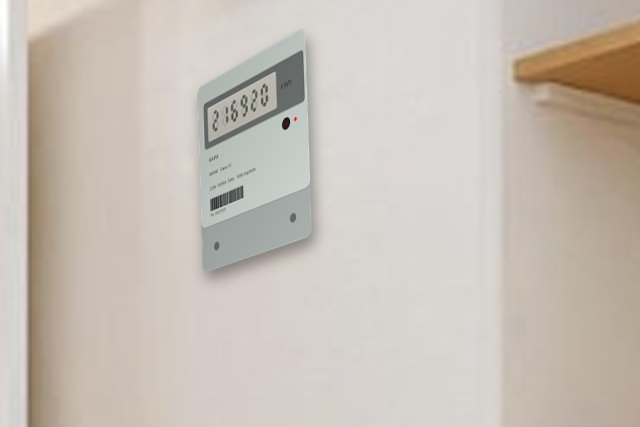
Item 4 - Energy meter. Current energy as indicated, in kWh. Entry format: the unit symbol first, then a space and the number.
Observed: kWh 216920
